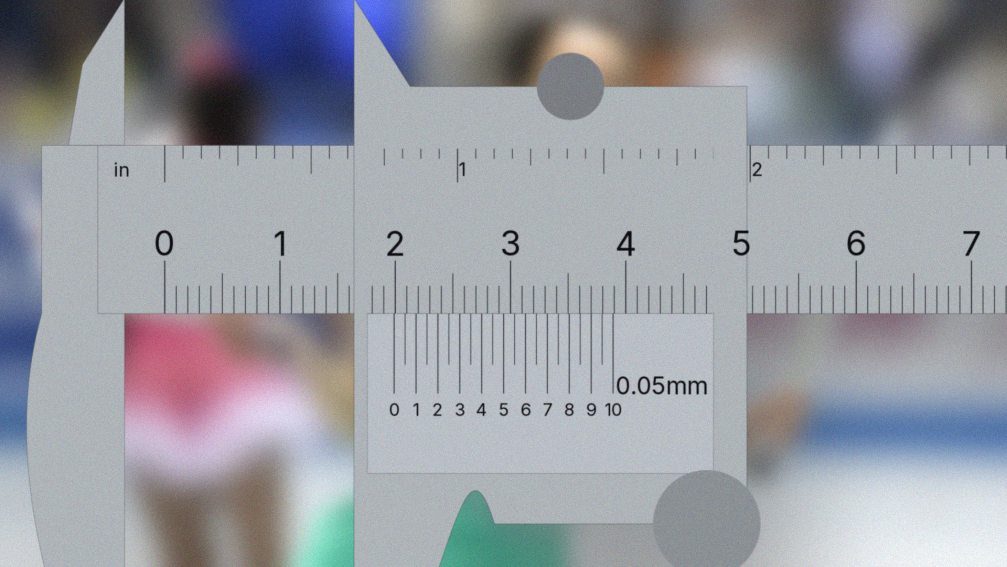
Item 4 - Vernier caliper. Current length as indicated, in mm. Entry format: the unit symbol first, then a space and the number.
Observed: mm 19.9
